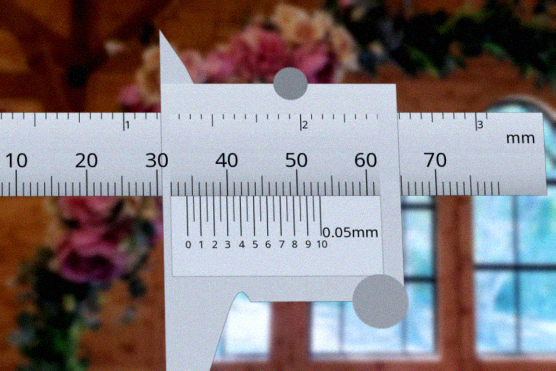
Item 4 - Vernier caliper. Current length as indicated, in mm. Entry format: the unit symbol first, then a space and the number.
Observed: mm 34.2
